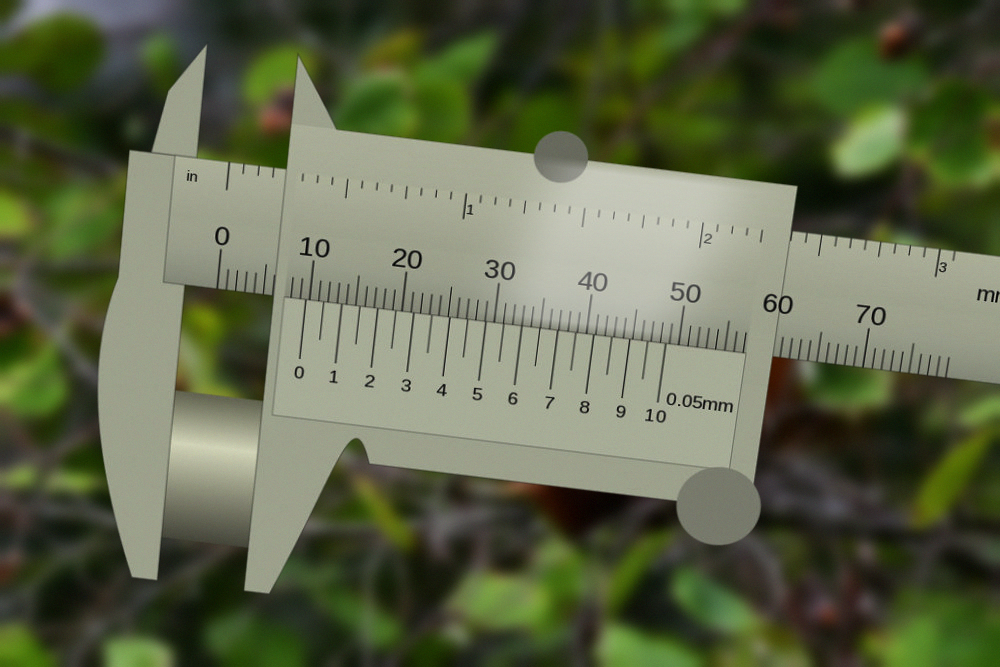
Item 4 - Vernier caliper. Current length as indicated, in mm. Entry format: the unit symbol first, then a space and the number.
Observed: mm 9.6
